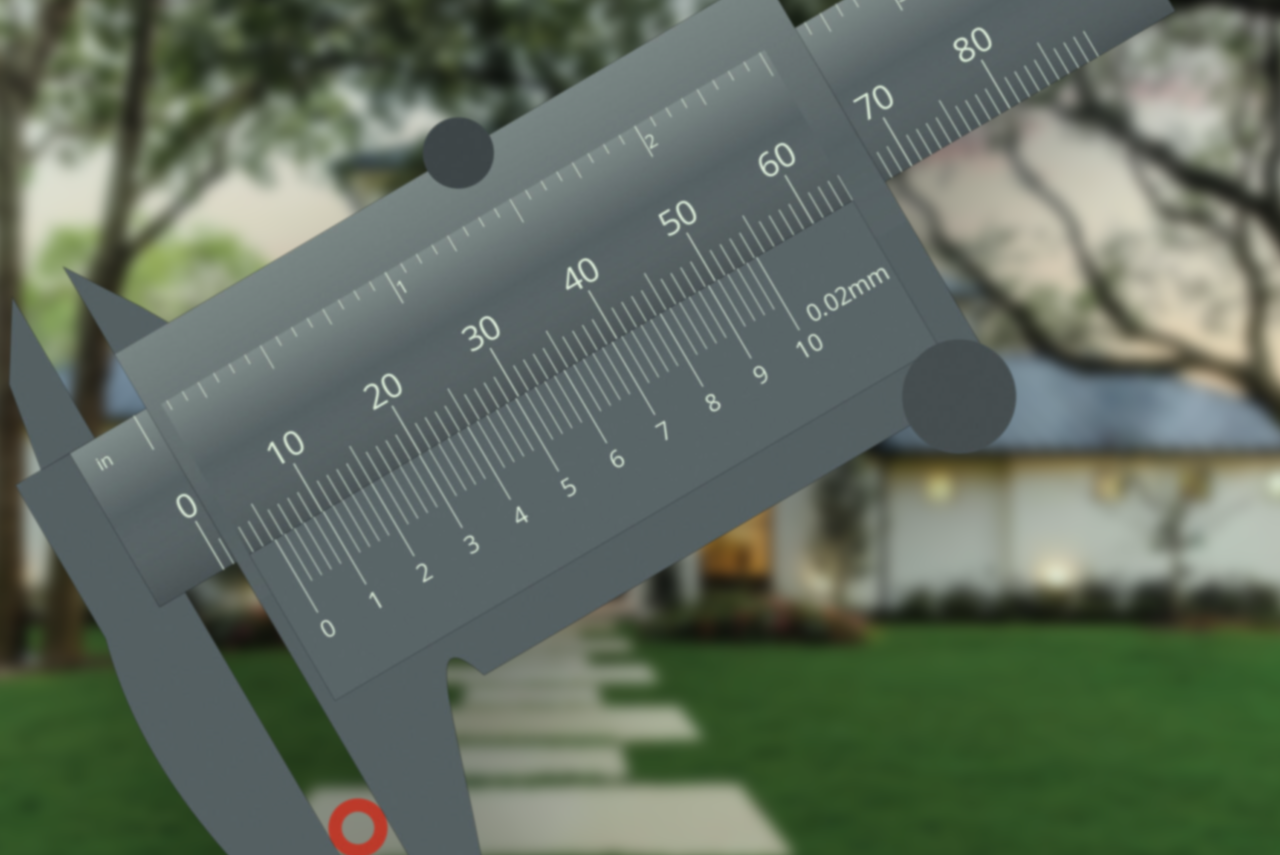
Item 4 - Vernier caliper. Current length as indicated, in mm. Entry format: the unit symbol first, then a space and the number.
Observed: mm 5.2
